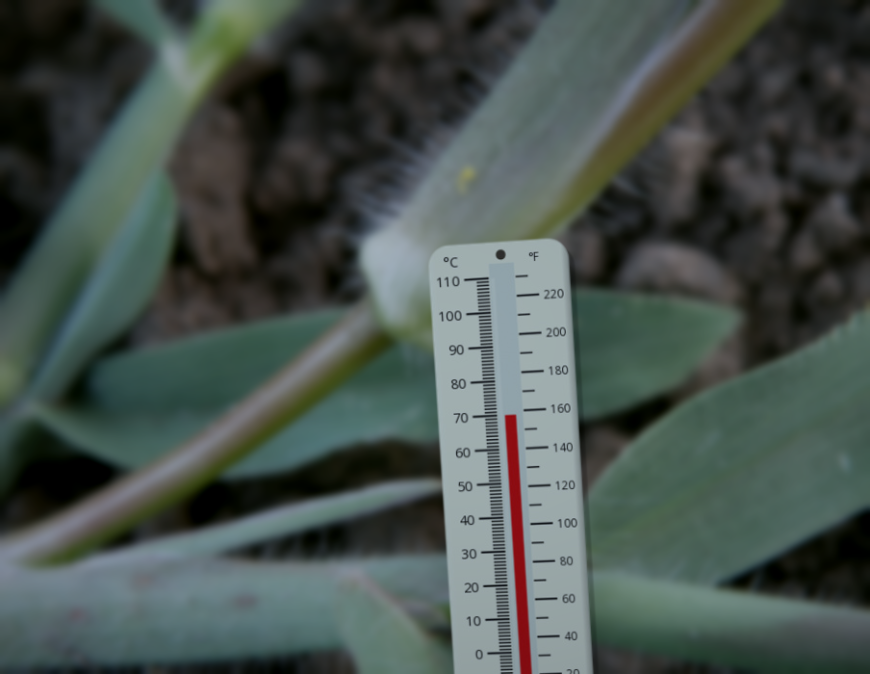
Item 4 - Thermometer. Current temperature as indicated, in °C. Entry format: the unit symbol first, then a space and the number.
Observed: °C 70
